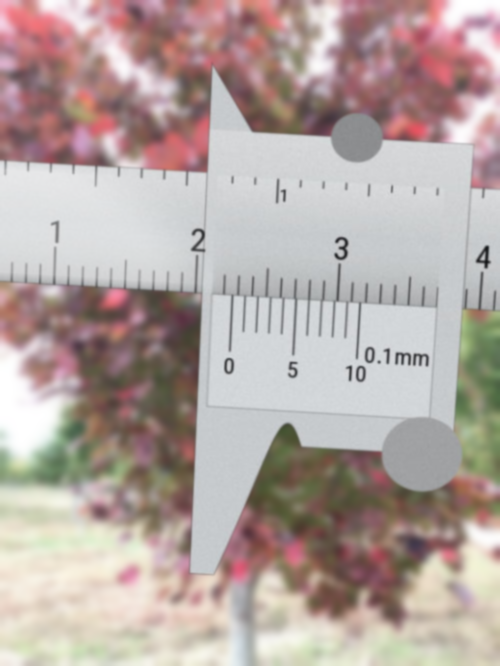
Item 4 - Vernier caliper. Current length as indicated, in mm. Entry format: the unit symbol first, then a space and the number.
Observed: mm 22.6
